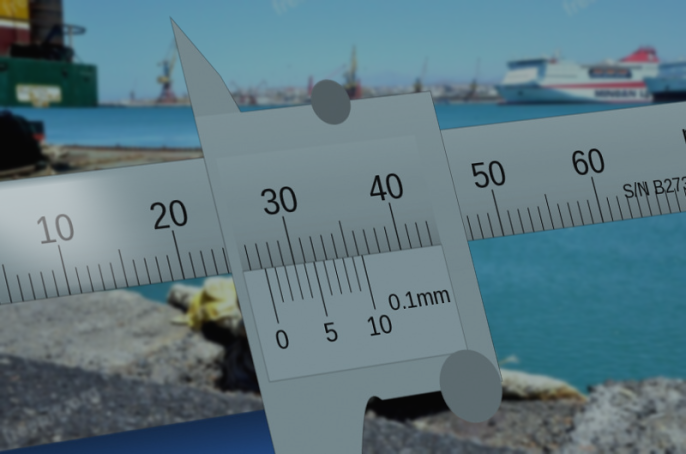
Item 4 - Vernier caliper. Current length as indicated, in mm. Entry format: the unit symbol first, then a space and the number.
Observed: mm 27.3
